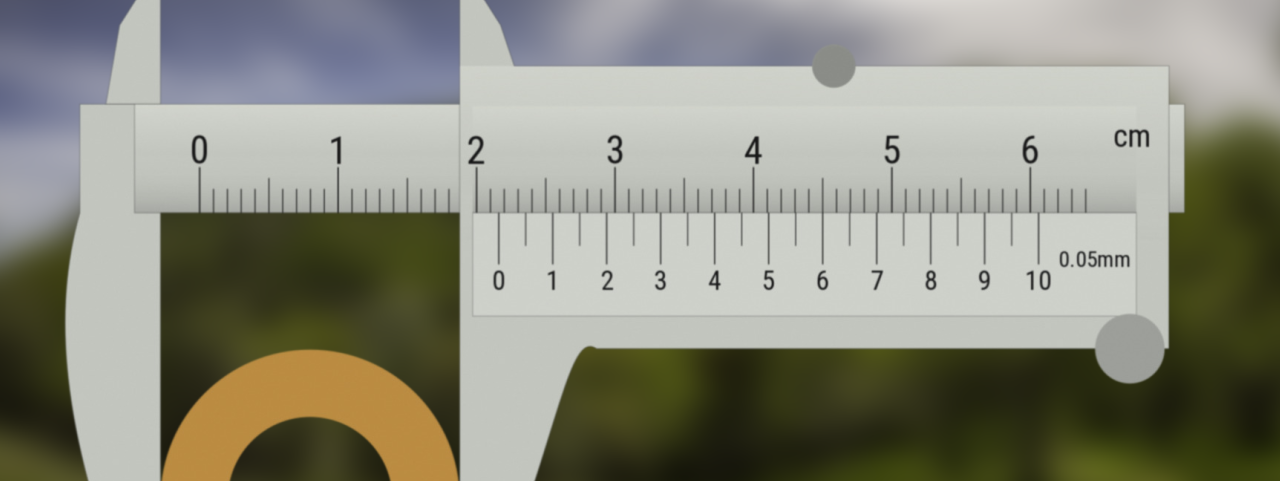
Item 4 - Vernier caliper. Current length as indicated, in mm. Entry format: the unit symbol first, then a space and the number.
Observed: mm 21.6
